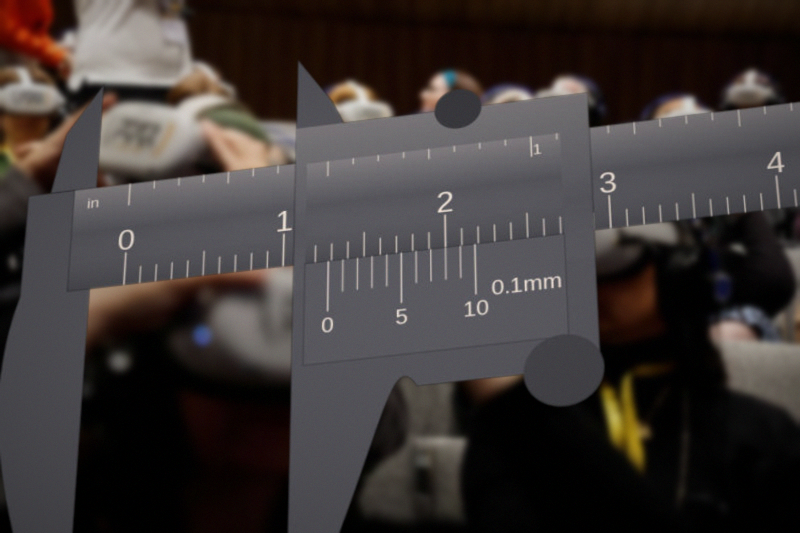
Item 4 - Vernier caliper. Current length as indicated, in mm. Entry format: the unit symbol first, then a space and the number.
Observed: mm 12.8
